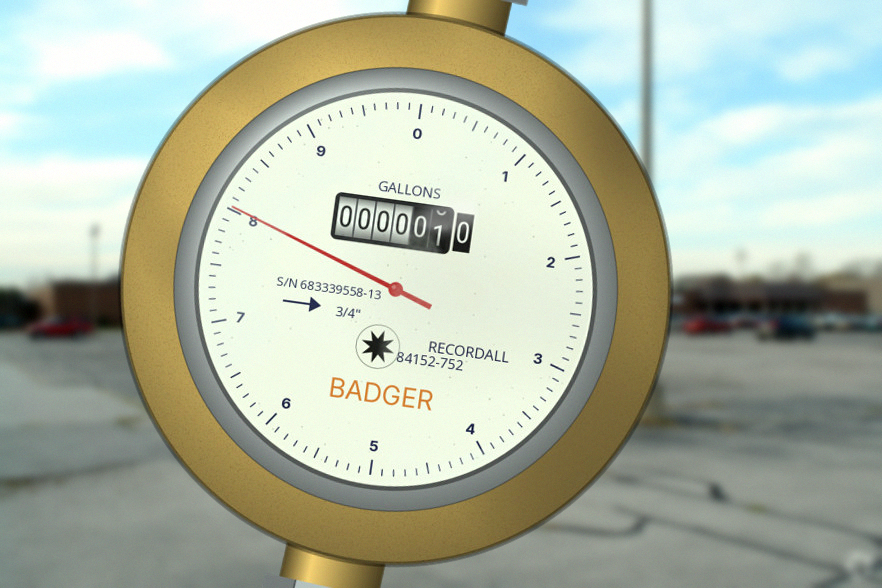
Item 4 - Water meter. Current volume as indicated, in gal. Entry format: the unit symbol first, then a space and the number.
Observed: gal 8.0
